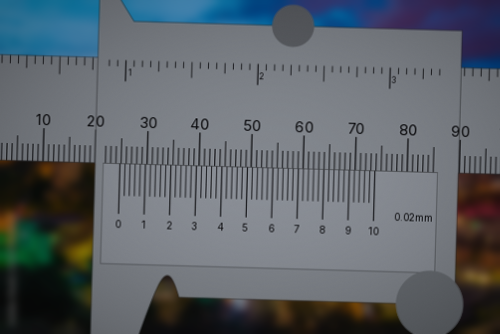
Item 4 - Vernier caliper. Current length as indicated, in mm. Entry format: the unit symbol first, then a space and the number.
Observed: mm 24.8
